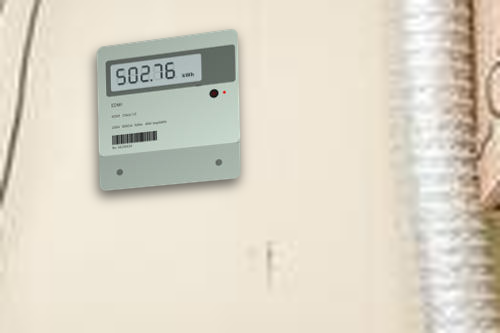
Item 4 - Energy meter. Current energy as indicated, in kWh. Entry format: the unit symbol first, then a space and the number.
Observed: kWh 502.76
